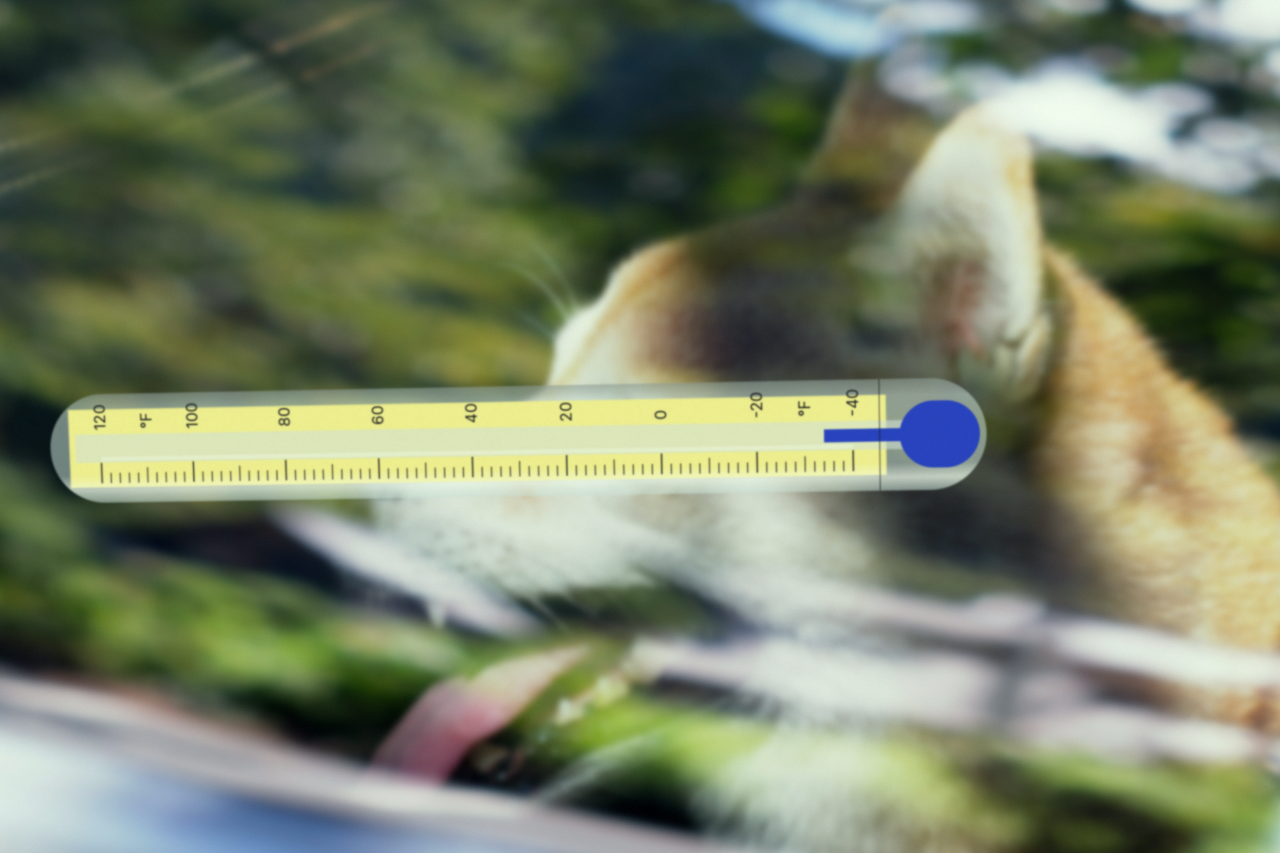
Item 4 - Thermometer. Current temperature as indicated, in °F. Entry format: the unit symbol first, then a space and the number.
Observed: °F -34
